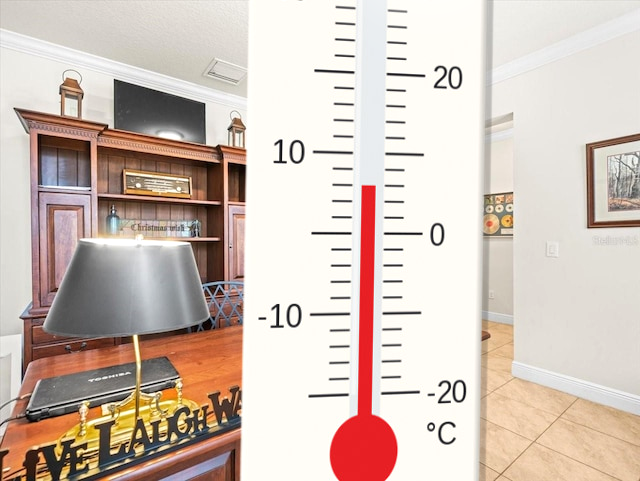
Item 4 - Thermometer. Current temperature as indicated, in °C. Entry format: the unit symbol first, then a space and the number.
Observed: °C 6
